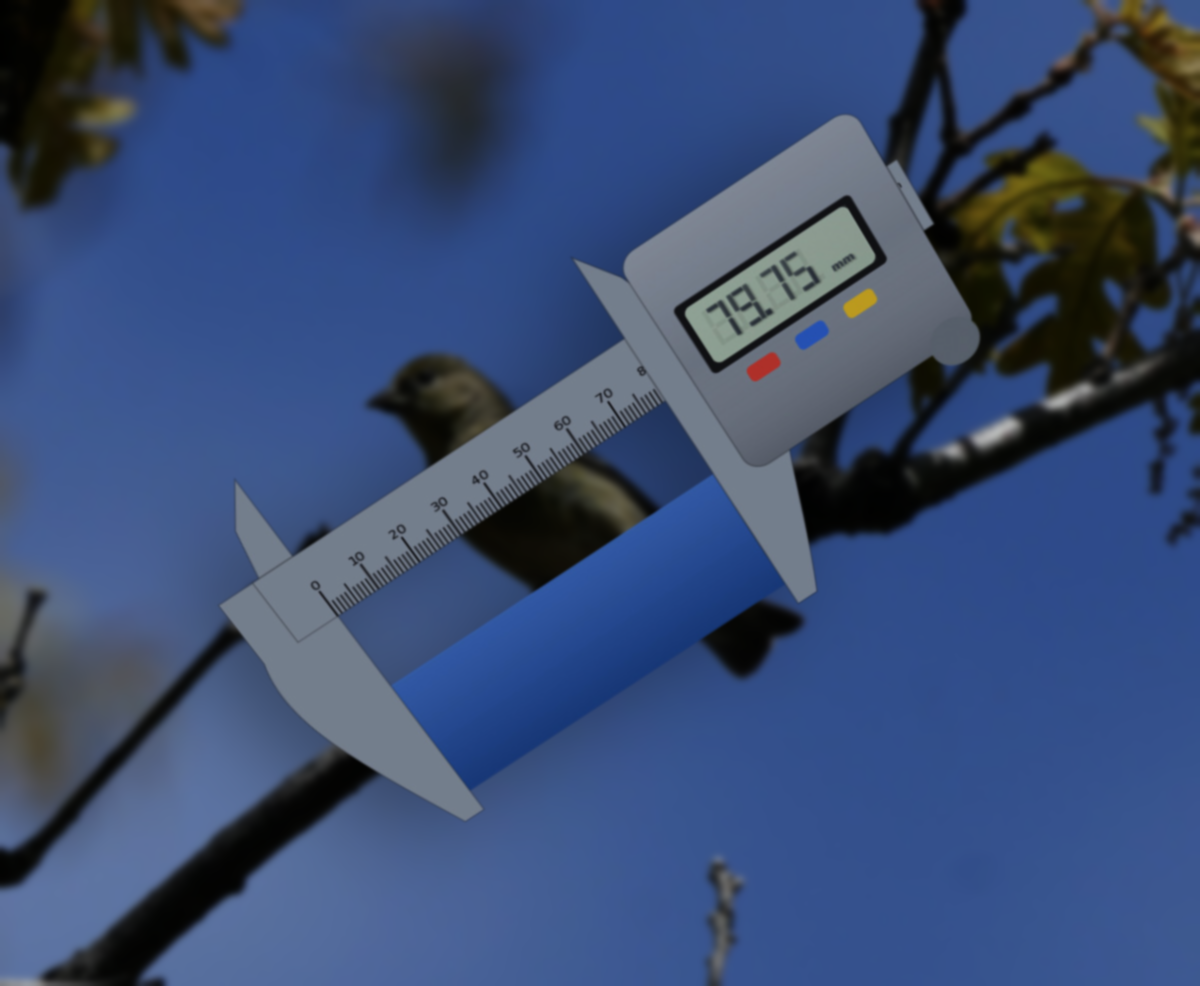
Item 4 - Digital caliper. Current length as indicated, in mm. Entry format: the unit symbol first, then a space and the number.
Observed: mm 79.75
